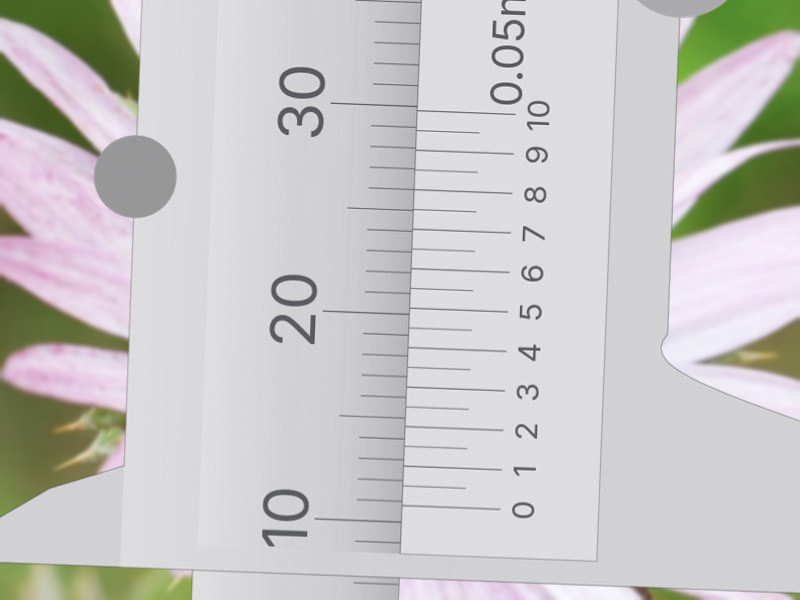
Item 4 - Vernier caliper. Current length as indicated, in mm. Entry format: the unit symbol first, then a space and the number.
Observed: mm 10.8
